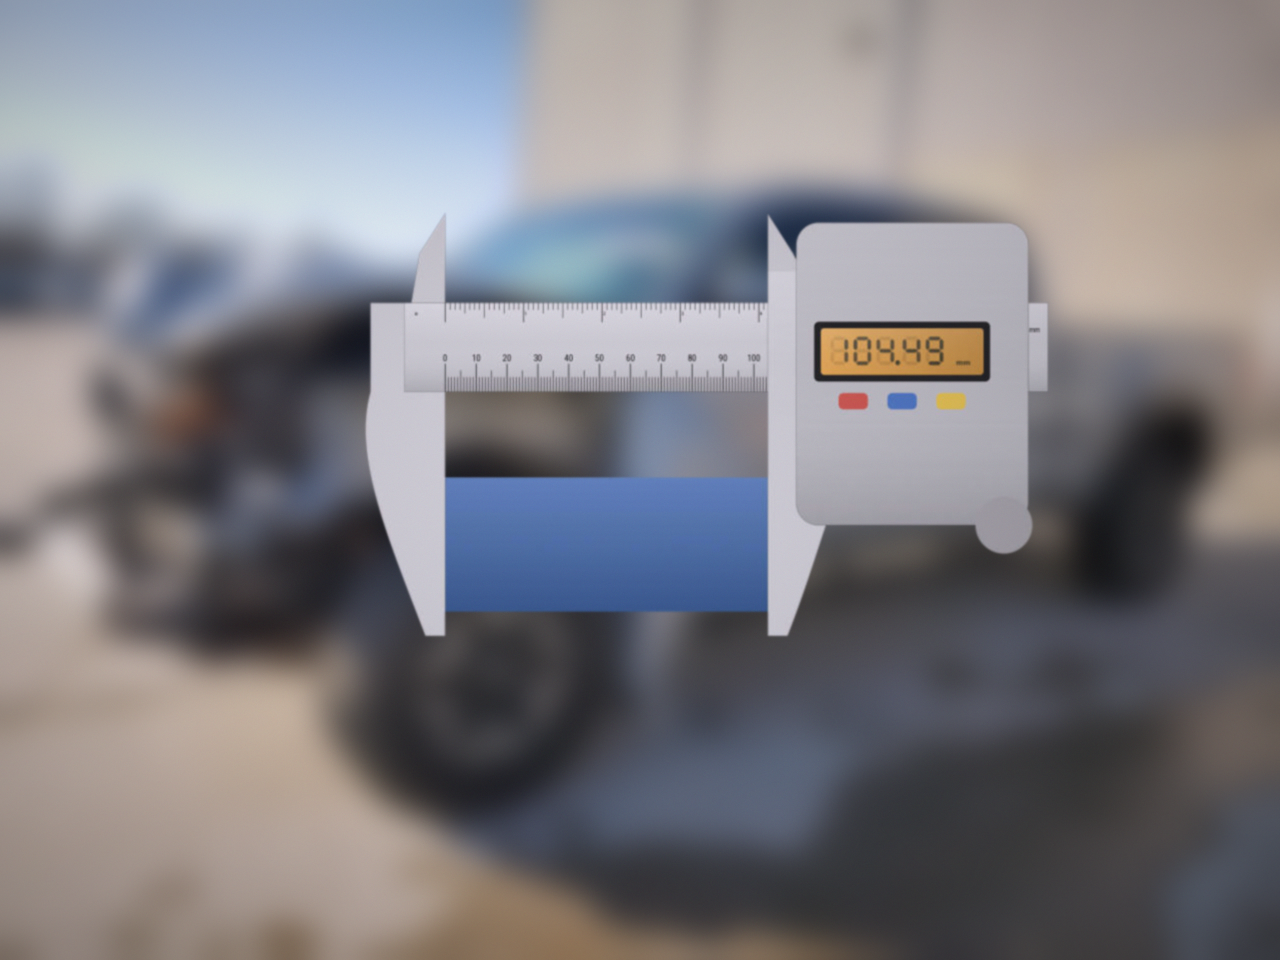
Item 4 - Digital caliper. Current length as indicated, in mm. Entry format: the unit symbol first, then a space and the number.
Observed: mm 104.49
